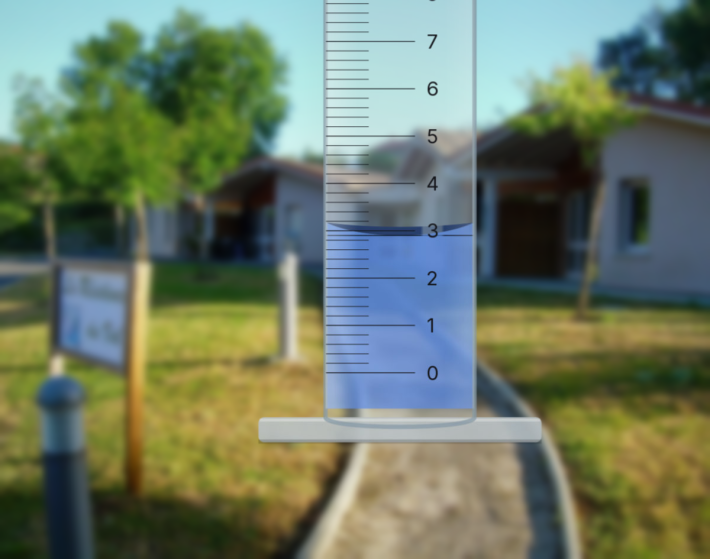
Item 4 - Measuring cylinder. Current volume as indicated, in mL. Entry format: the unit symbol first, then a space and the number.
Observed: mL 2.9
